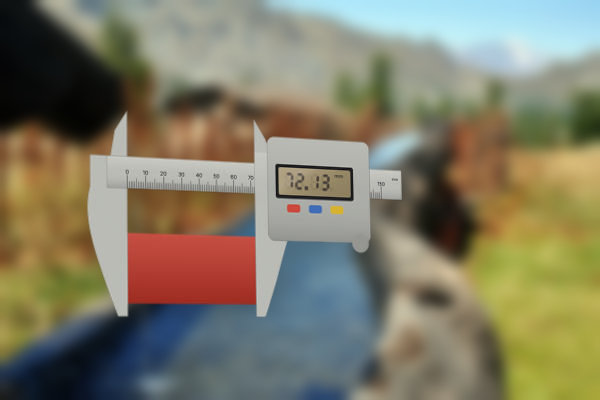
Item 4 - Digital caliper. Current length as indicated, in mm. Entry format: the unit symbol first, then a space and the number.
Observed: mm 72.13
